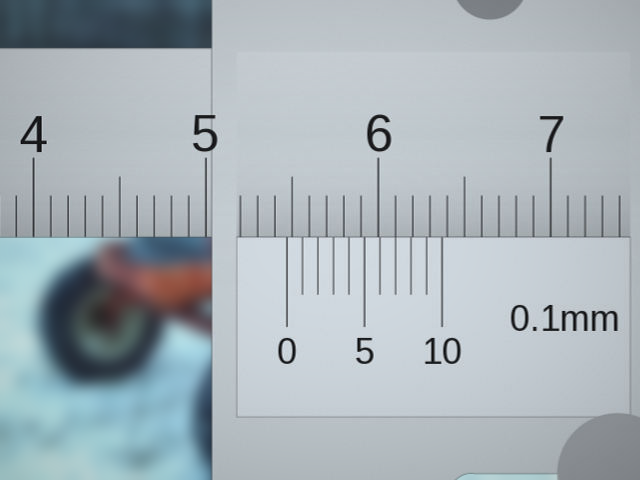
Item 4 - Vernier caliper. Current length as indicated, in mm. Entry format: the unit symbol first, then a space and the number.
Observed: mm 54.7
